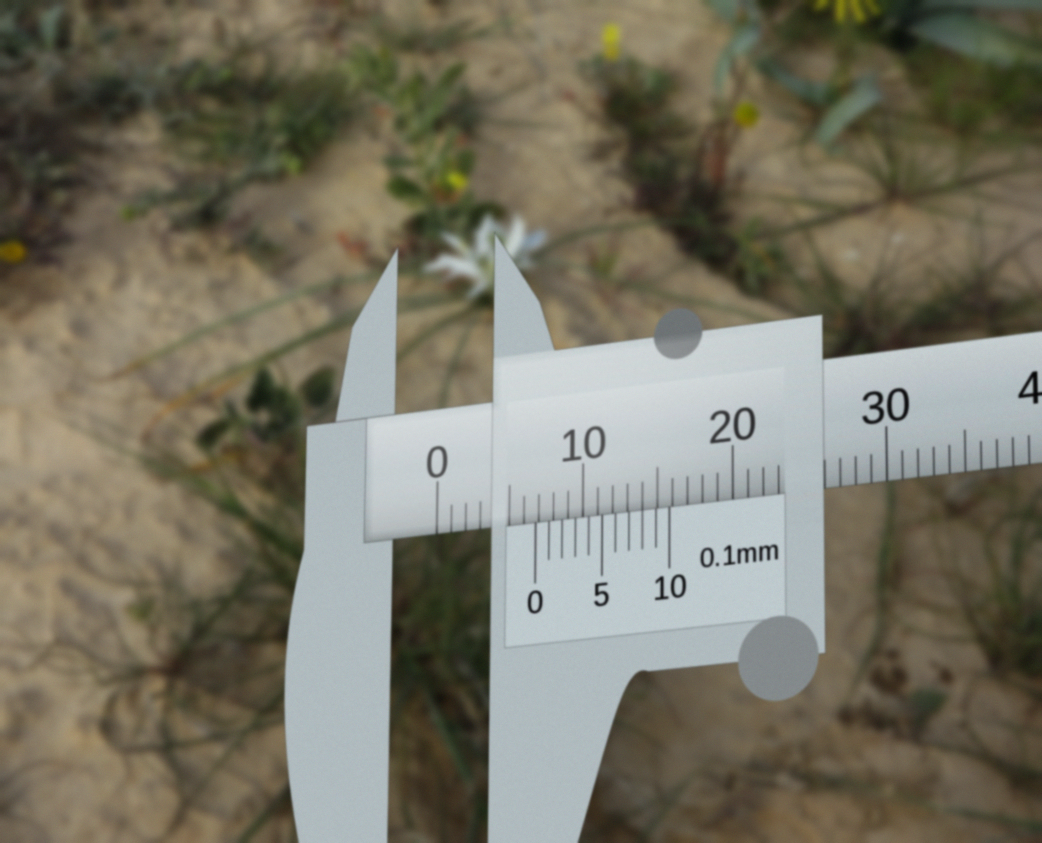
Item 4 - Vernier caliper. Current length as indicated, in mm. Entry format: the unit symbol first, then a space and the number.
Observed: mm 6.8
